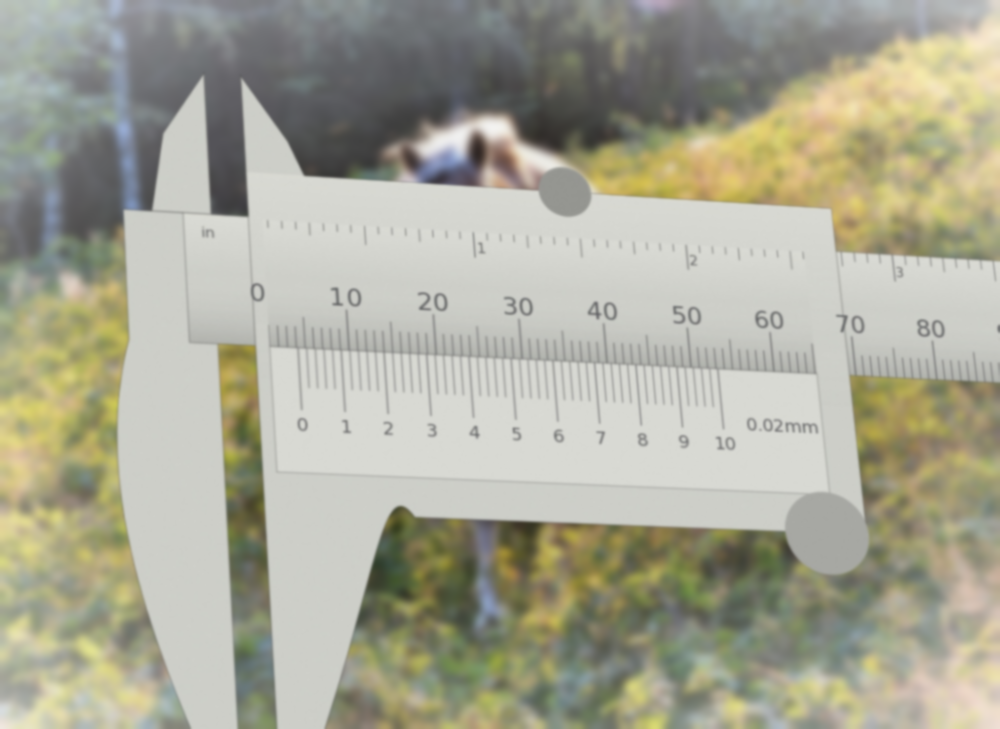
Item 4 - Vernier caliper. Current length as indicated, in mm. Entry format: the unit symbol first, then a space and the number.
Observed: mm 4.2
